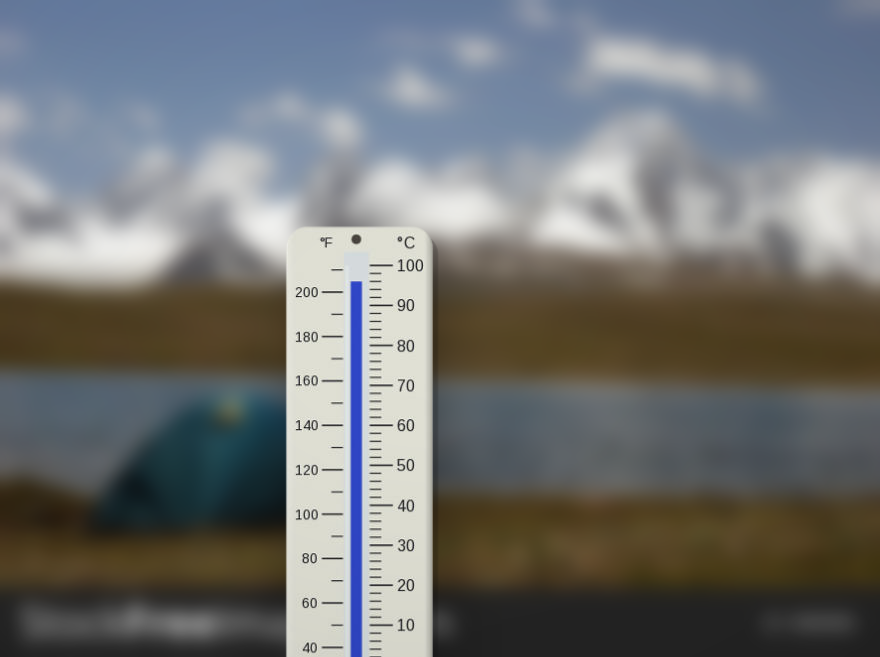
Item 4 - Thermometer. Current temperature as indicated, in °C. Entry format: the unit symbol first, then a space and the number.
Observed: °C 96
